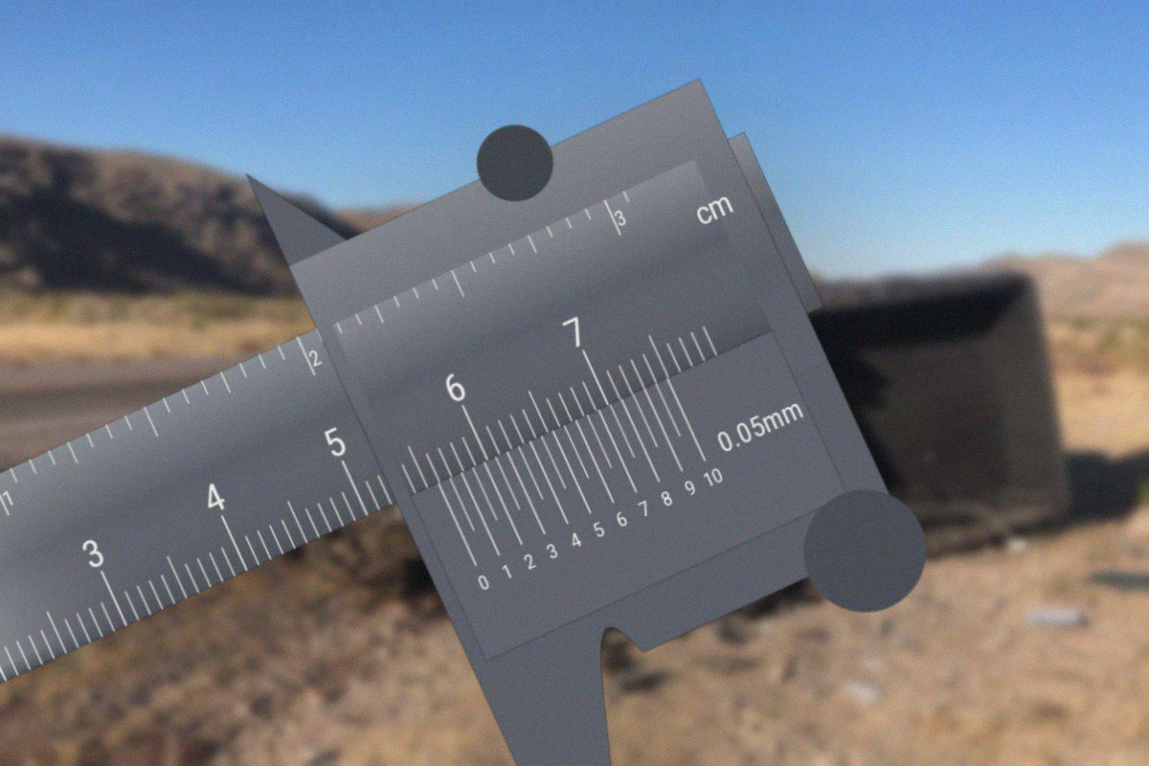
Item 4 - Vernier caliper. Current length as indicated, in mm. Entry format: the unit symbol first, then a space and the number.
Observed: mm 55.9
